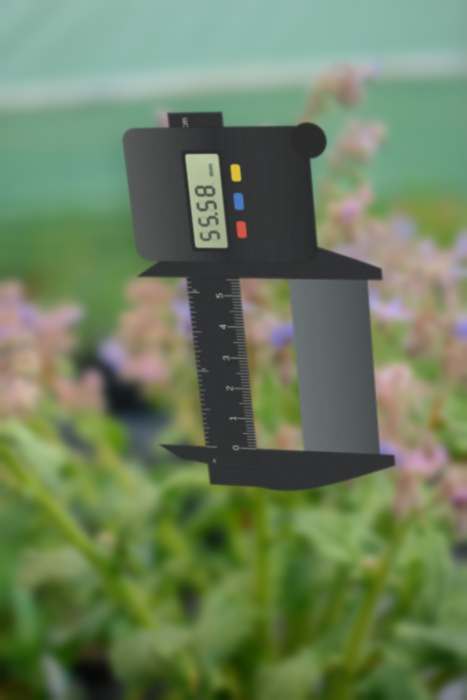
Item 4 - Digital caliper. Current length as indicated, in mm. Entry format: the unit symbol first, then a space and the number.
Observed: mm 55.58
